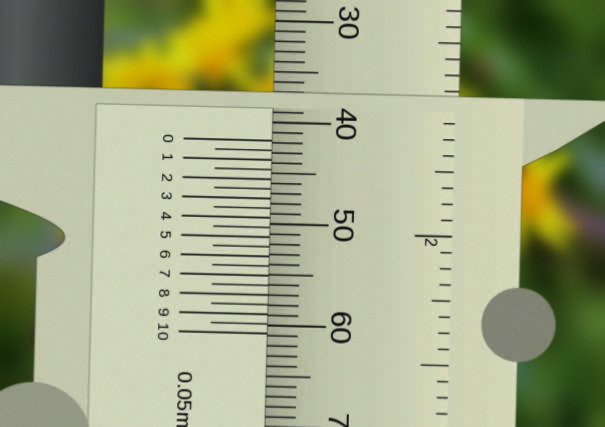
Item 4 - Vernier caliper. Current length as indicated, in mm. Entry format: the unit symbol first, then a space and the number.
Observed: mm 41.8
